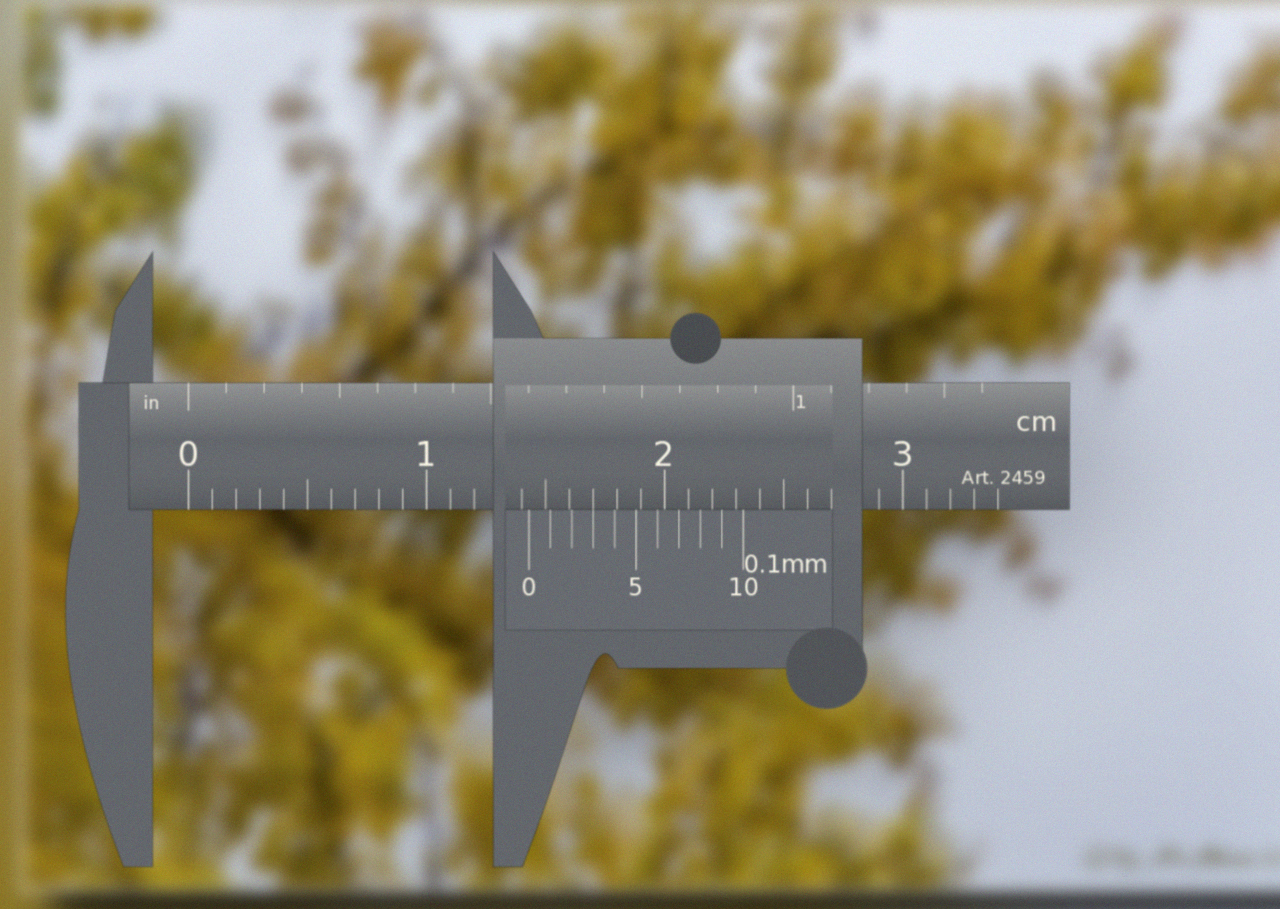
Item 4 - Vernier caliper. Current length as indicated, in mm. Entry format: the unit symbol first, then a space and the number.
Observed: mm 14.3
